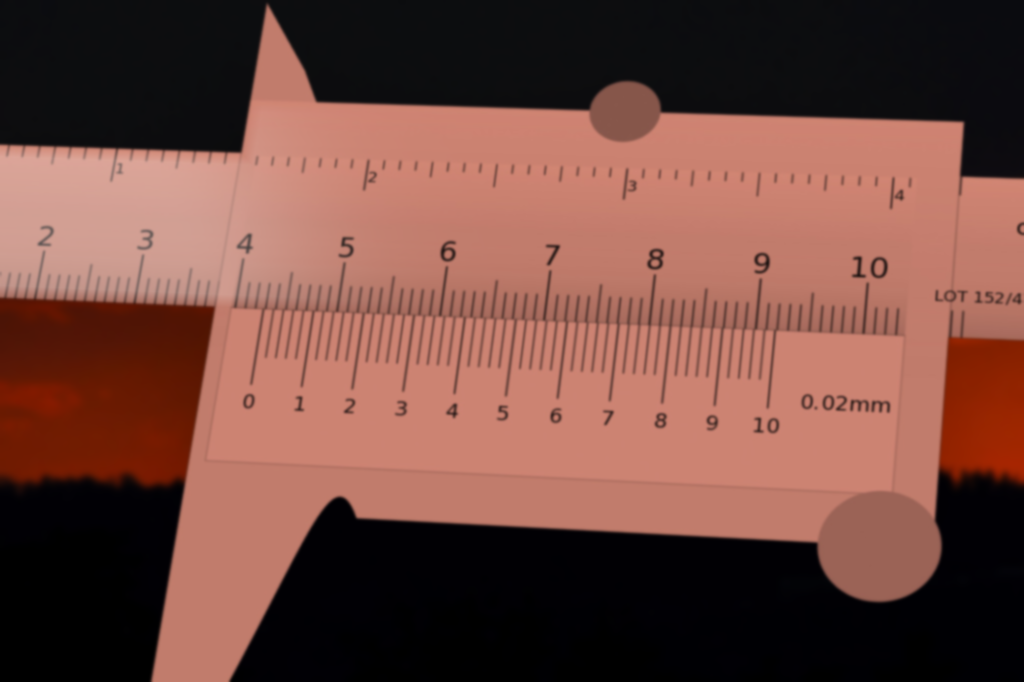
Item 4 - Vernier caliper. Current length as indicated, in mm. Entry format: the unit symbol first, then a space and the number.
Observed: mm 42.8
